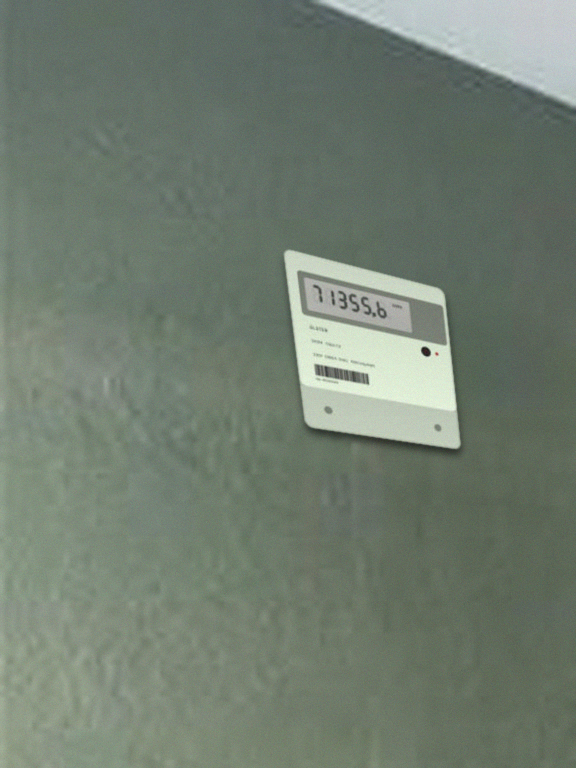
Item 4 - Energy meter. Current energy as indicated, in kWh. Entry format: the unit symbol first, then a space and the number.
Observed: kWh 71355.6
